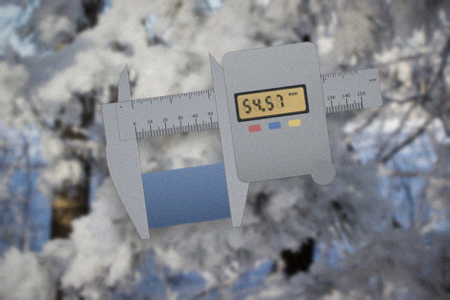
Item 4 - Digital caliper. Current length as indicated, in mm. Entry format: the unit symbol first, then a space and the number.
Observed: mm 54.57
